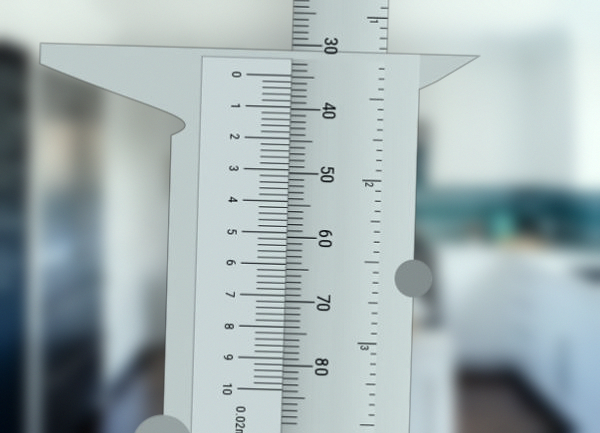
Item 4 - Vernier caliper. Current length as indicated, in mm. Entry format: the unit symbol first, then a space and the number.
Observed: mm 34.8
